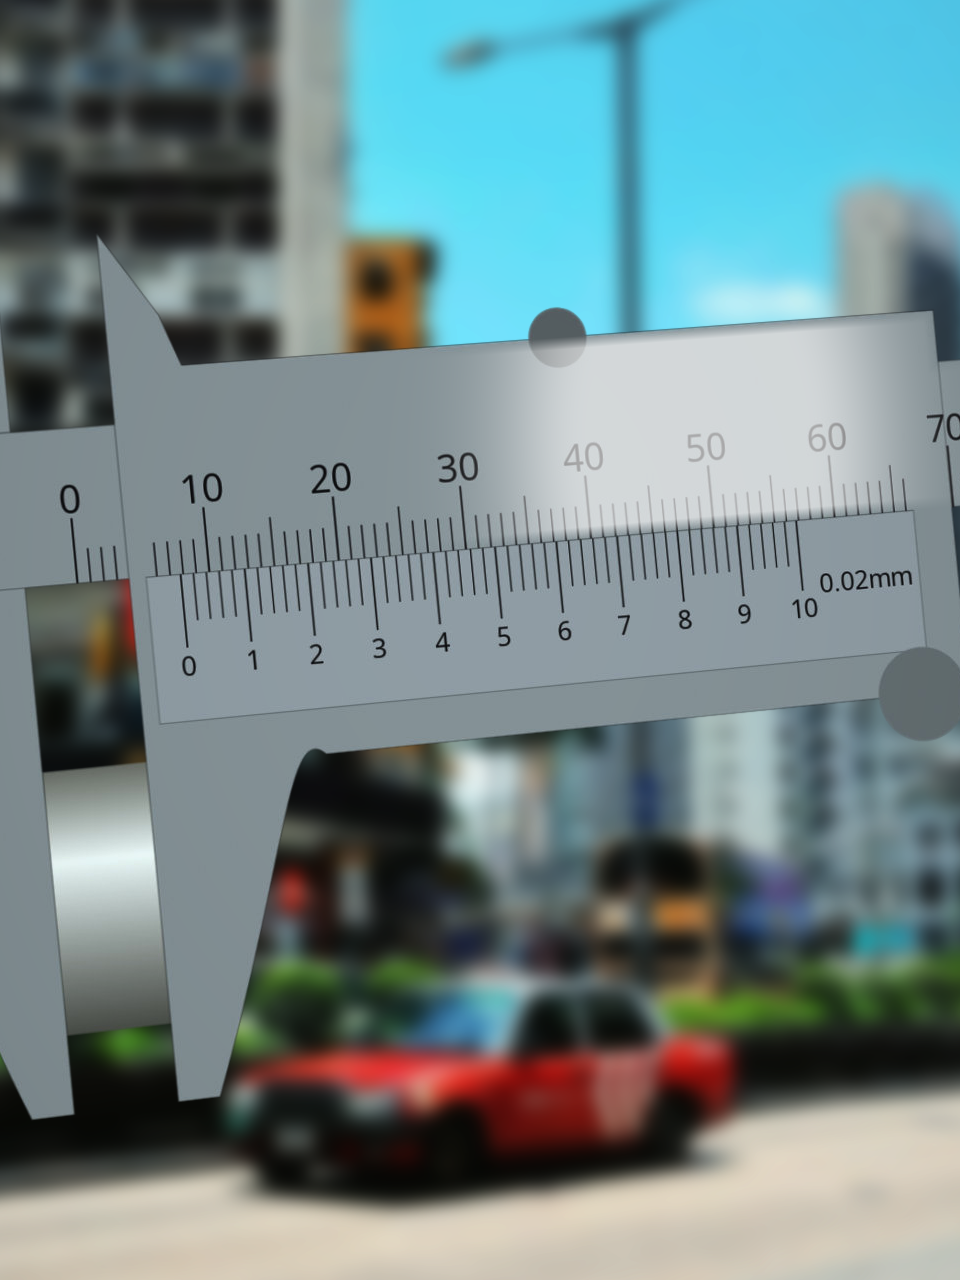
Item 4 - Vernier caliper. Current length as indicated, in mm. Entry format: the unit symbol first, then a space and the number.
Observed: mm 7.8
